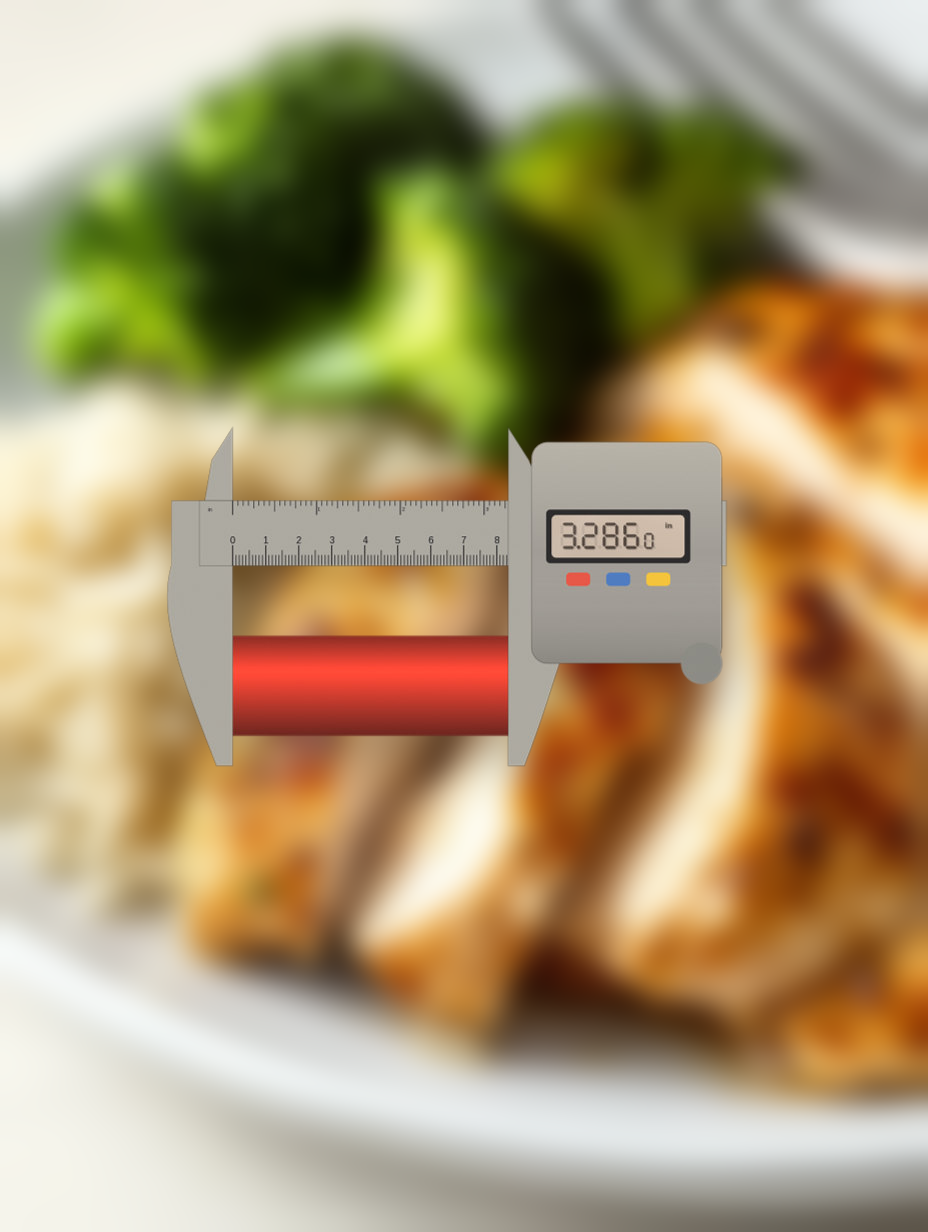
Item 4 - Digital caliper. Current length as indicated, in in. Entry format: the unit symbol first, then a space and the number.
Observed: in 3.2860
